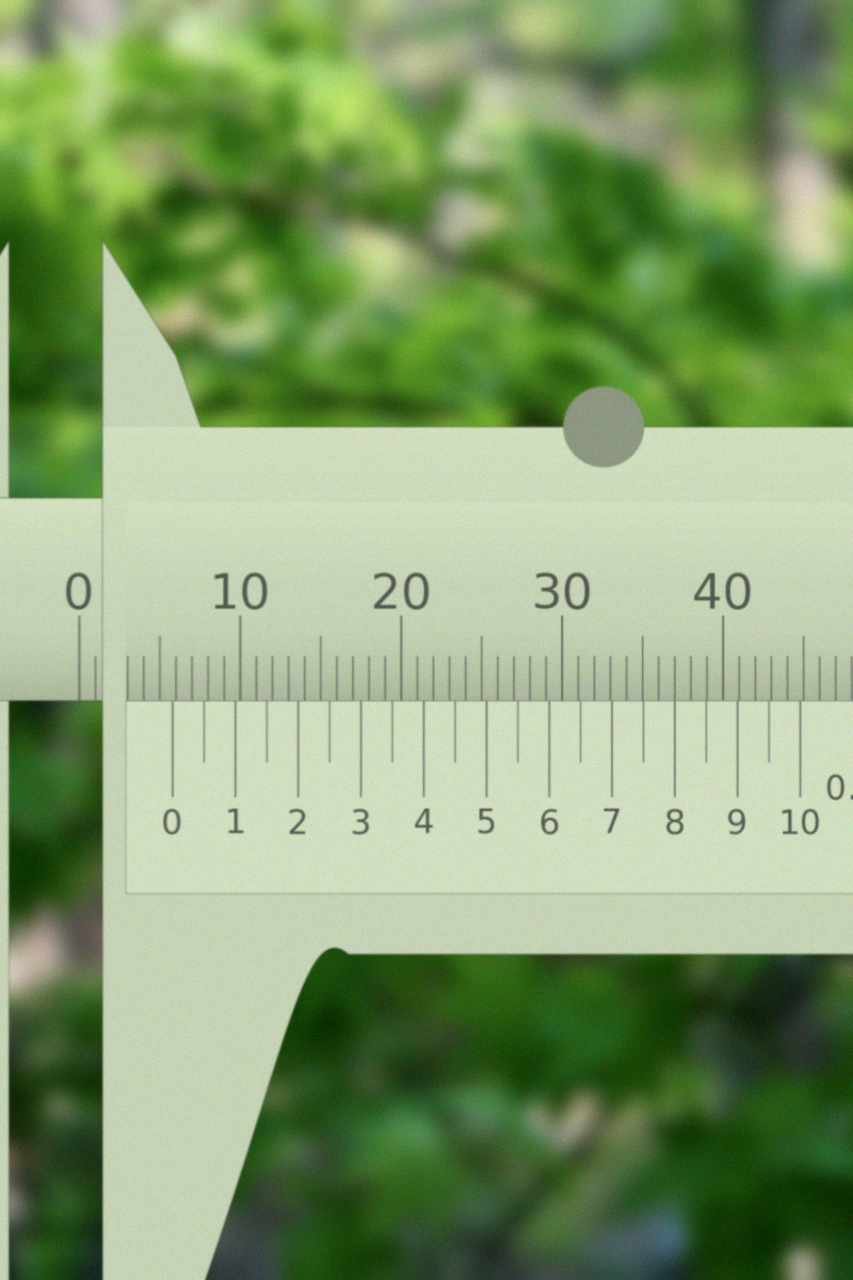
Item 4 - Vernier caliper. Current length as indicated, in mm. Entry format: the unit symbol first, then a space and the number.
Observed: mm 5.8
